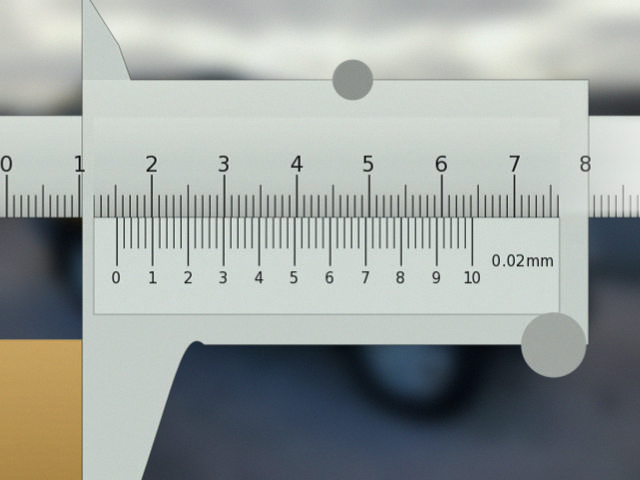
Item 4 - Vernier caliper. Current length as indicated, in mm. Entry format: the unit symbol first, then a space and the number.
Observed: mm 15.2
